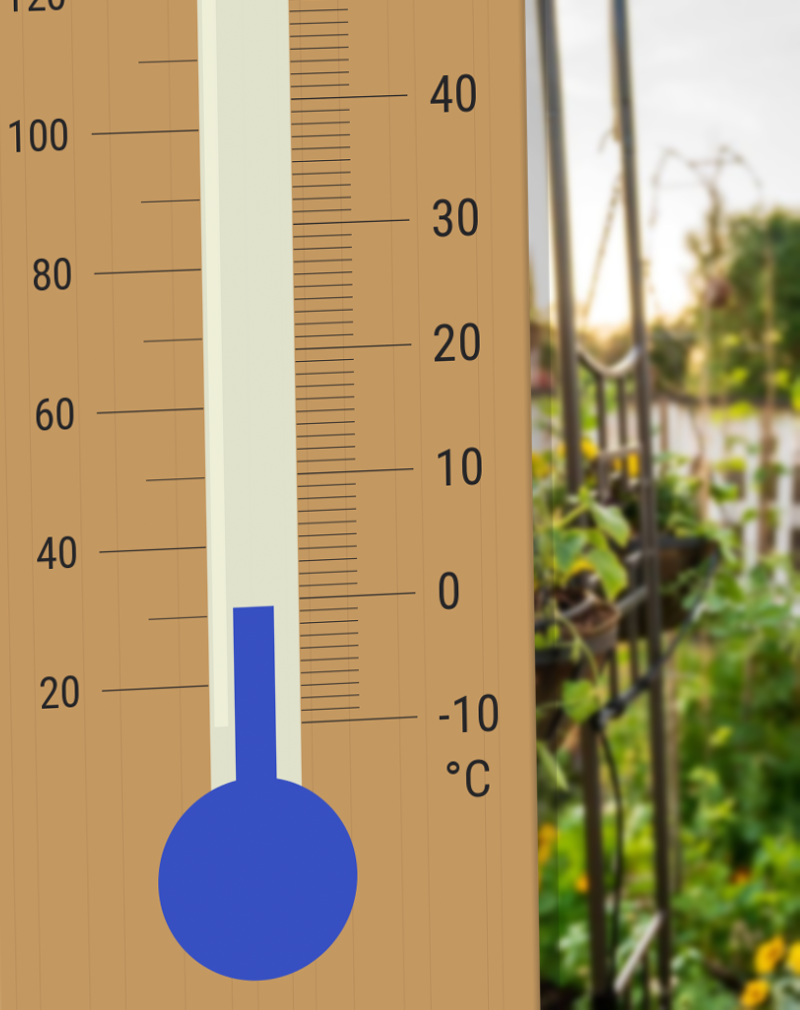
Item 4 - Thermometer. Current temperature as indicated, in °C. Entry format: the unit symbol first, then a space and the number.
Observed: °C -0.5
